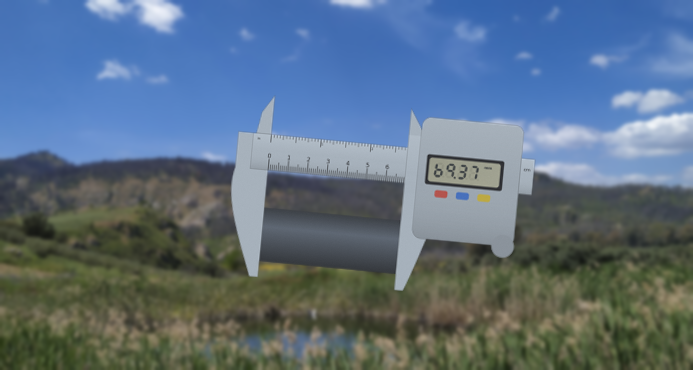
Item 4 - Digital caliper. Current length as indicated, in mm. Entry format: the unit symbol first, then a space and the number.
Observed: mm 69.37
